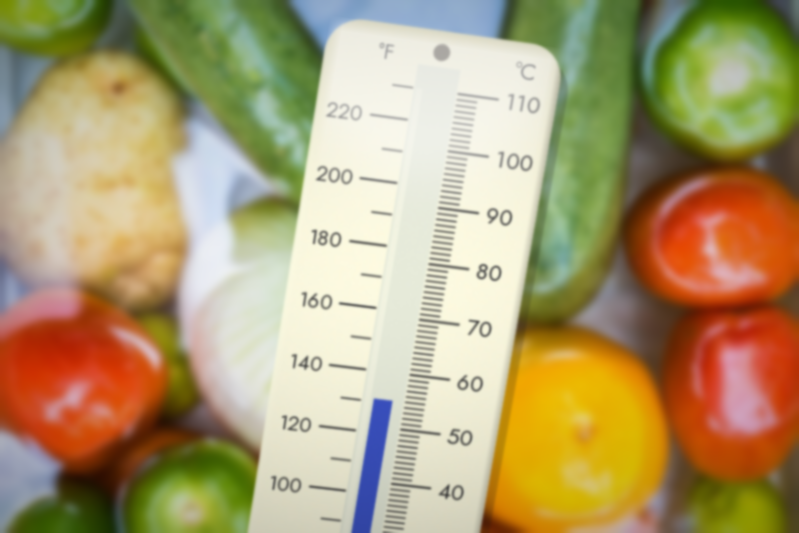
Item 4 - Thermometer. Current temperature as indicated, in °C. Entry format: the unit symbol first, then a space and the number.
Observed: °C 55
